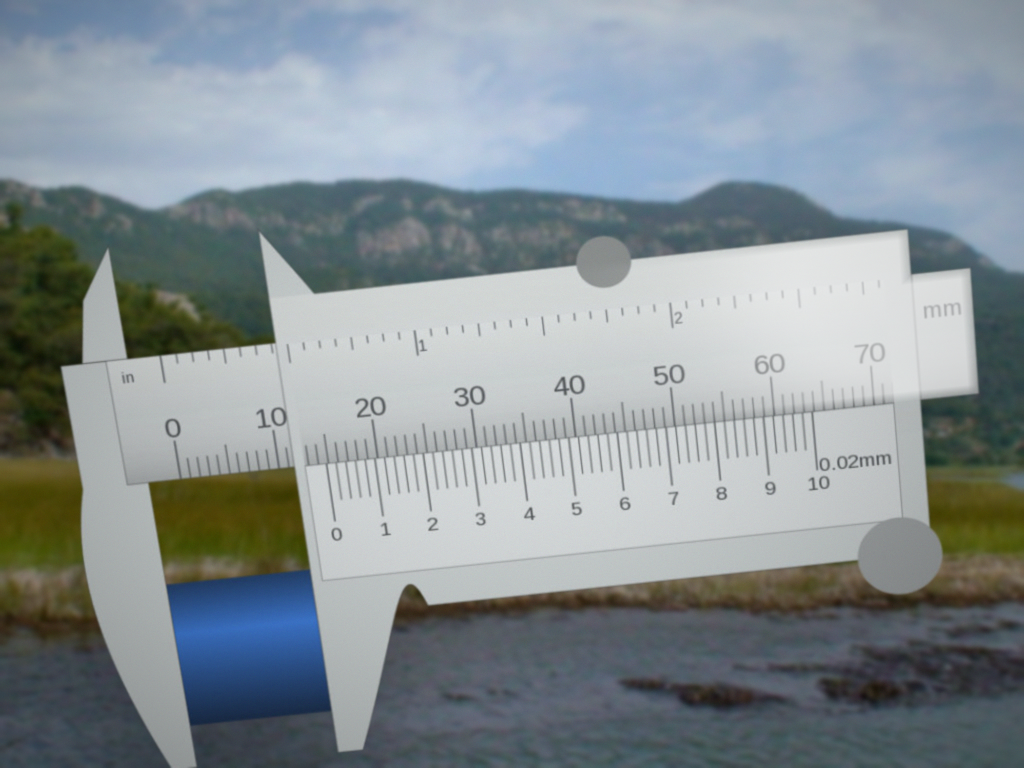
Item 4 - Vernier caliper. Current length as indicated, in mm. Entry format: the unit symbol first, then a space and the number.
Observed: mm 14.8
